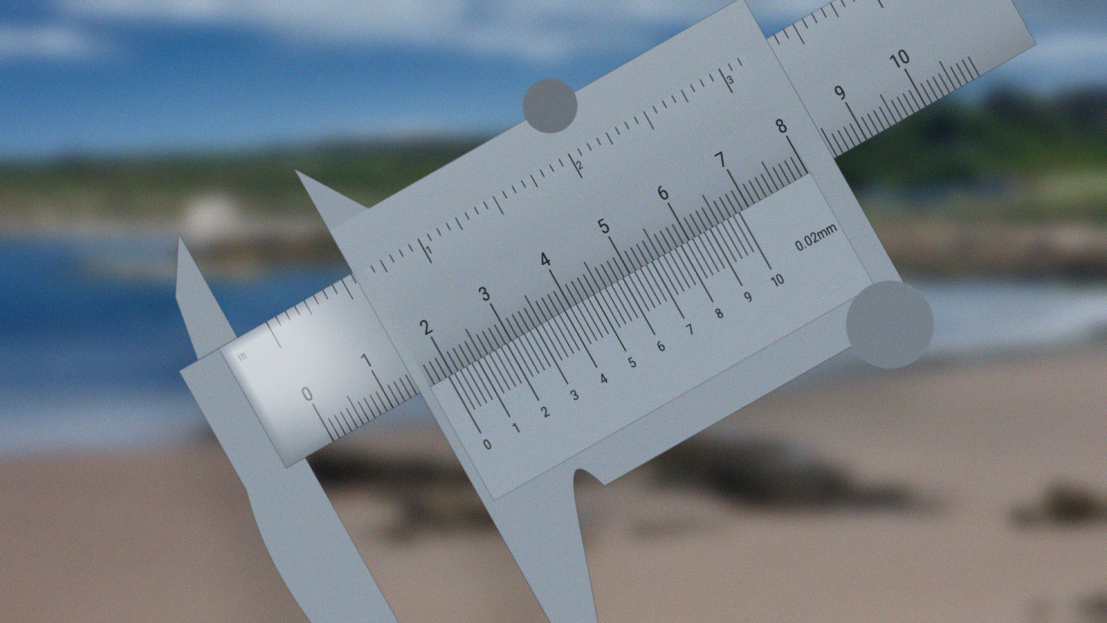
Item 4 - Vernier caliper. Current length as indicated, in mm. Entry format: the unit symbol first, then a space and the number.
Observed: mm 19.4
